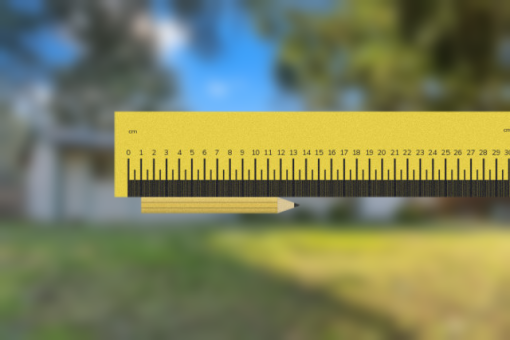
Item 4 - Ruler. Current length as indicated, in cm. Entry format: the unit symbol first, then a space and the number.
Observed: cm 12.5
